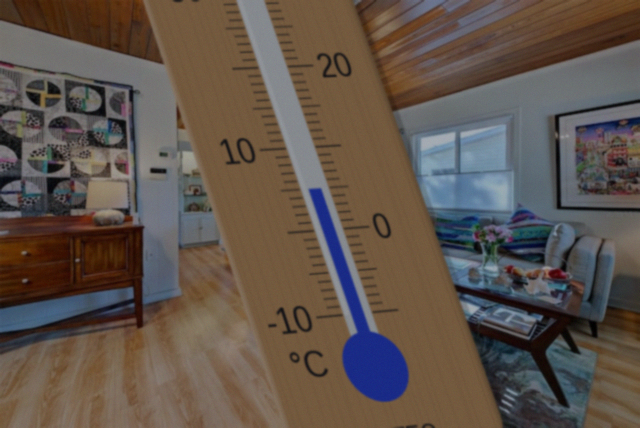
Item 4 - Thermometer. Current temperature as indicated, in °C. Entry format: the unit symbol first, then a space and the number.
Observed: °C 5
